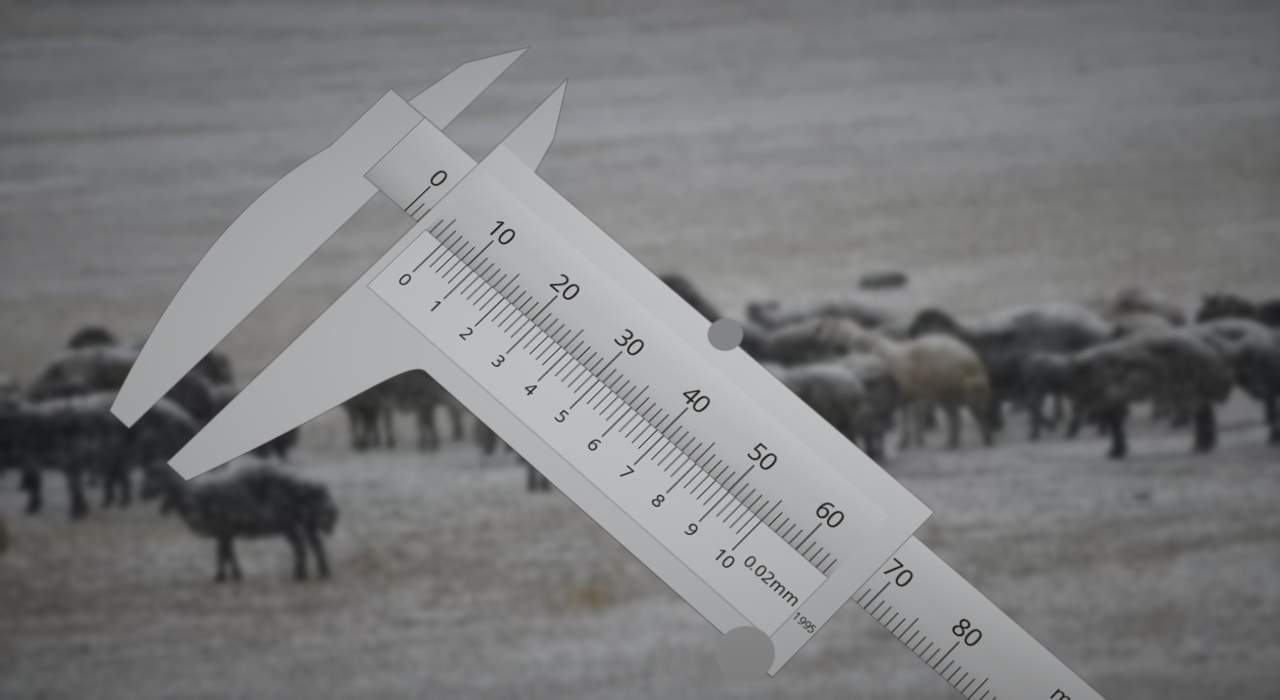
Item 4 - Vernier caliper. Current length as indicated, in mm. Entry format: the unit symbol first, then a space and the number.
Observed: mm 6.0
